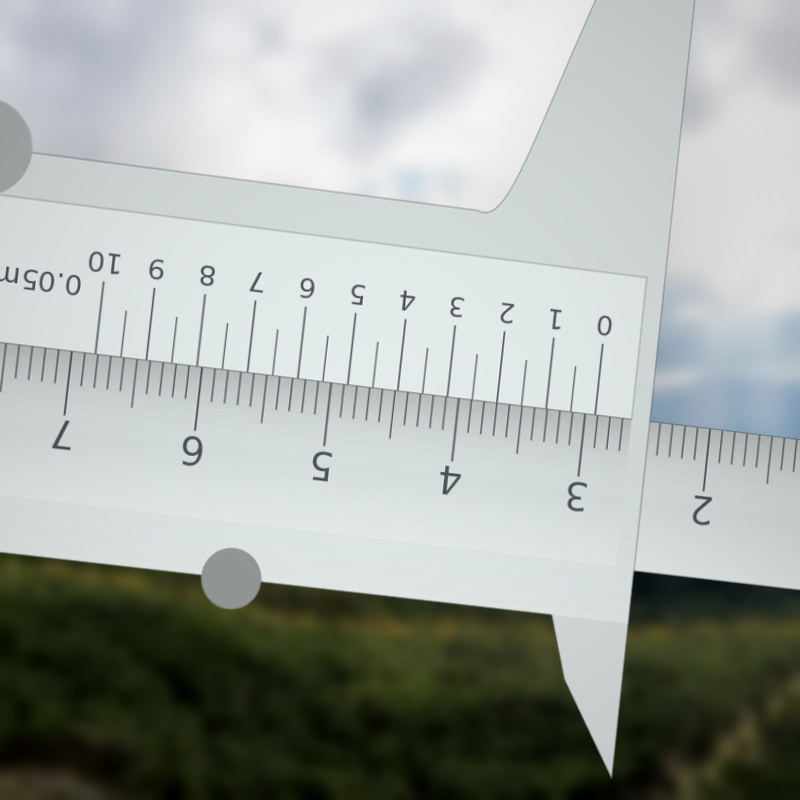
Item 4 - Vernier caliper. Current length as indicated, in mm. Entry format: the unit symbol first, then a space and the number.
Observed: mm 29.2
